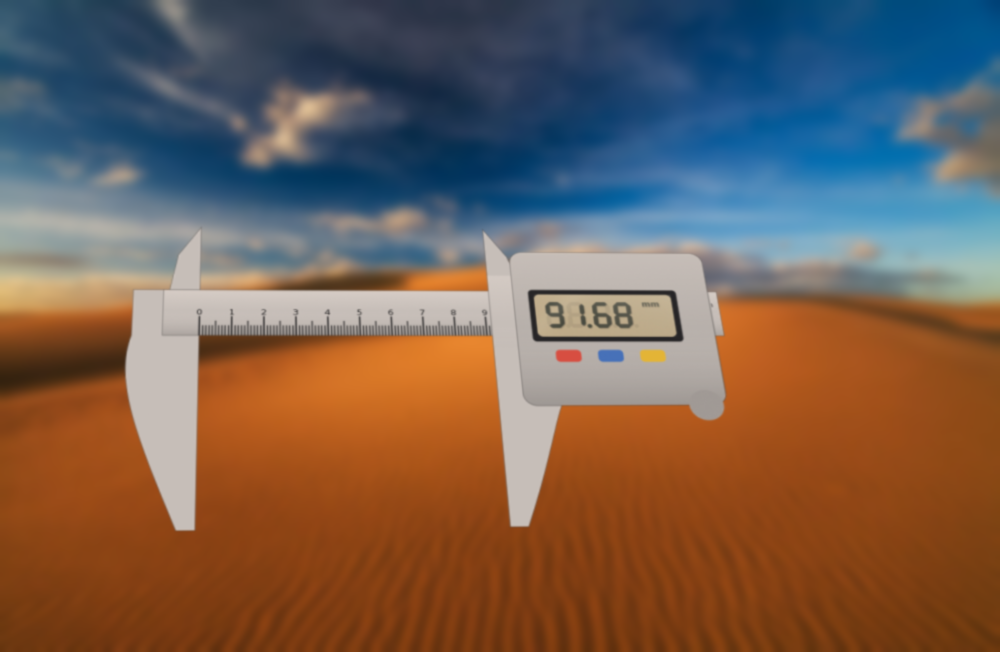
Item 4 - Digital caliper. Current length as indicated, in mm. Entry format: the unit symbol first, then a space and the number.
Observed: mm 91.68
